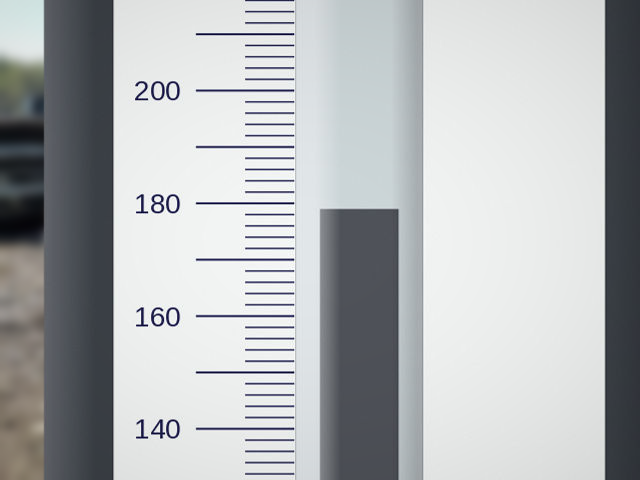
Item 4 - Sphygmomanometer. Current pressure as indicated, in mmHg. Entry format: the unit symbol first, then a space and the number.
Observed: mmHg 179
